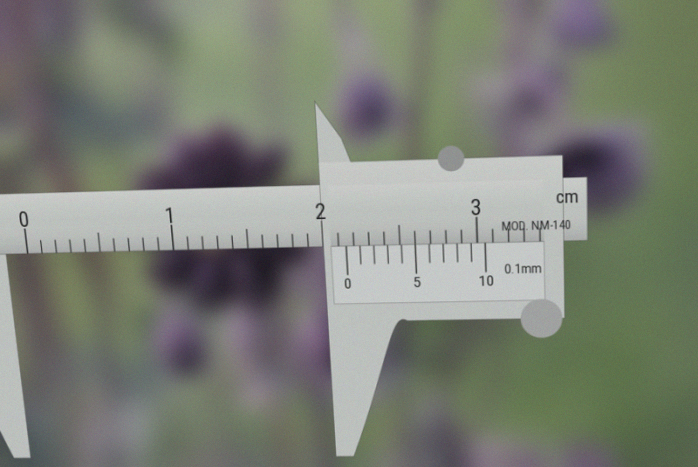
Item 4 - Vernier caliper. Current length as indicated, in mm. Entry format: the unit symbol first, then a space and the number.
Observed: mm 21.5
